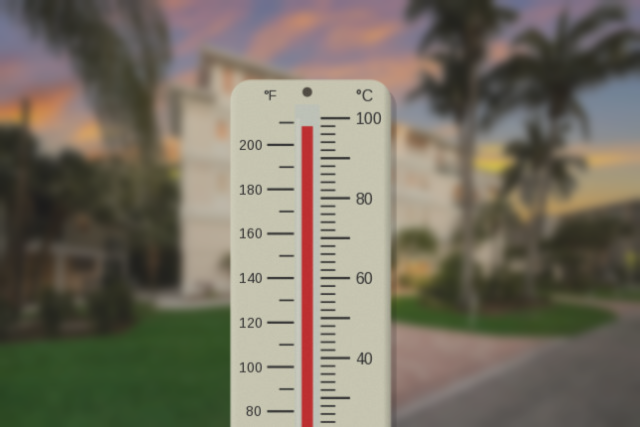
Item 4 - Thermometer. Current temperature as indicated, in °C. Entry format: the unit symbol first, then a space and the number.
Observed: °C 98
